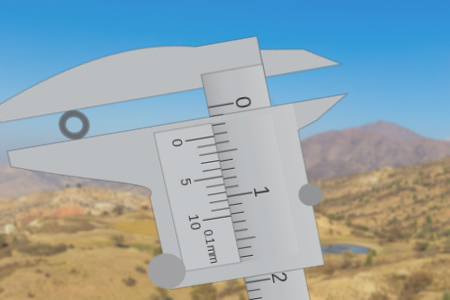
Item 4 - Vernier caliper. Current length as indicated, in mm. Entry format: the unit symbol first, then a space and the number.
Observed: mm 3.2
